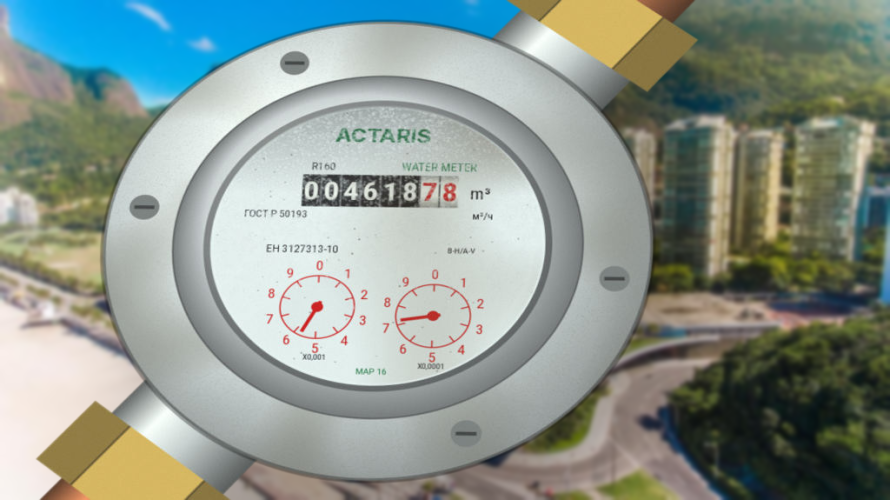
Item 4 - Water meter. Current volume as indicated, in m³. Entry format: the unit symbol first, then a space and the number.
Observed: m³ 4618.7857
